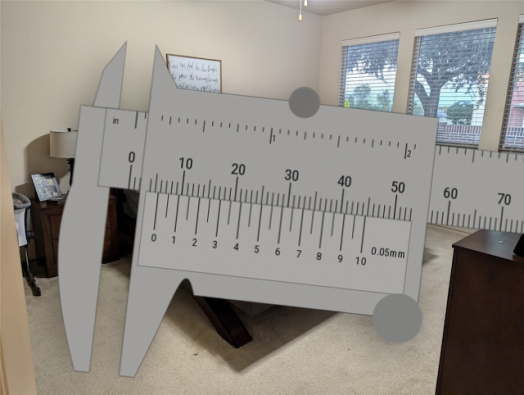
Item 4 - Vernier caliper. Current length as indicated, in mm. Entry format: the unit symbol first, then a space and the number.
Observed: mm 5.6
